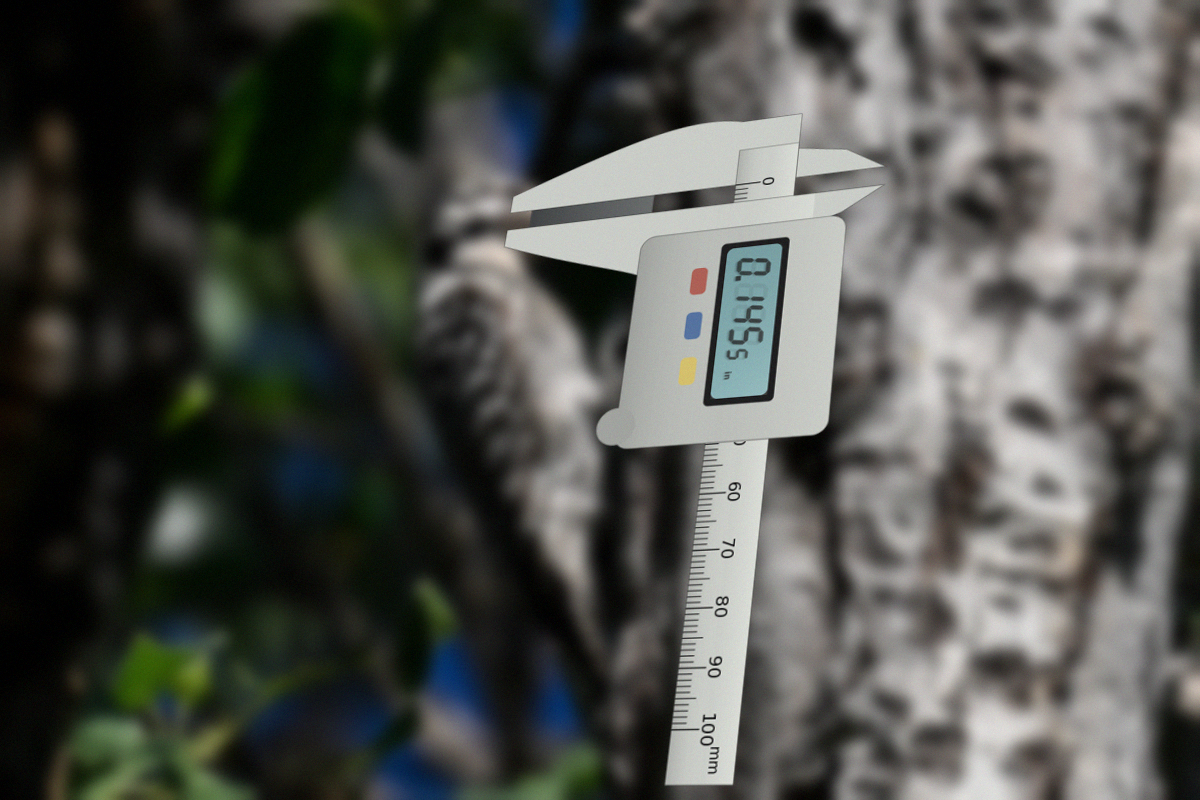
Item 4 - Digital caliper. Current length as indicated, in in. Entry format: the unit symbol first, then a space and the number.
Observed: in 0.1455
